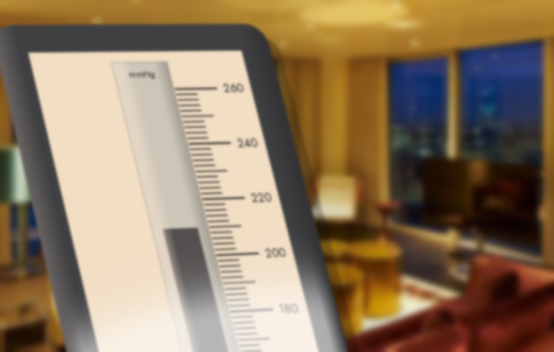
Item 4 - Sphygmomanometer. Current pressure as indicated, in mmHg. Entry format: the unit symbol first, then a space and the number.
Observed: mmHg 210
